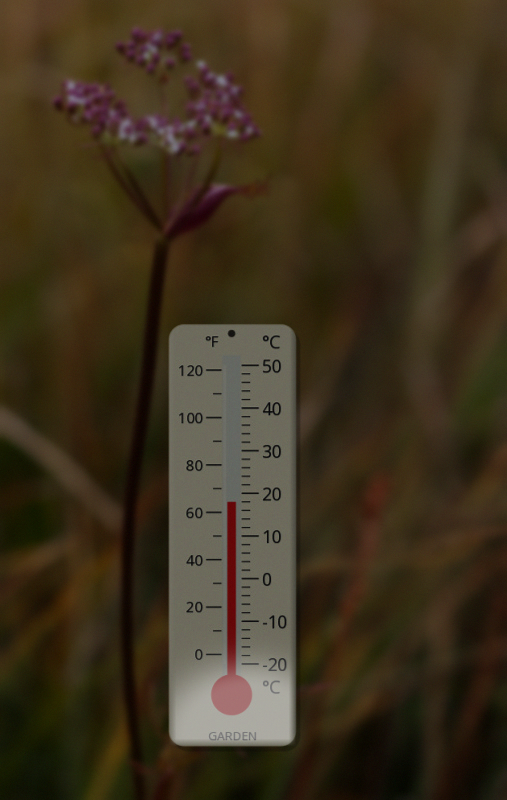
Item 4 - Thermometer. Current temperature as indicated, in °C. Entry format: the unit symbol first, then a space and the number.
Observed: °C 18
